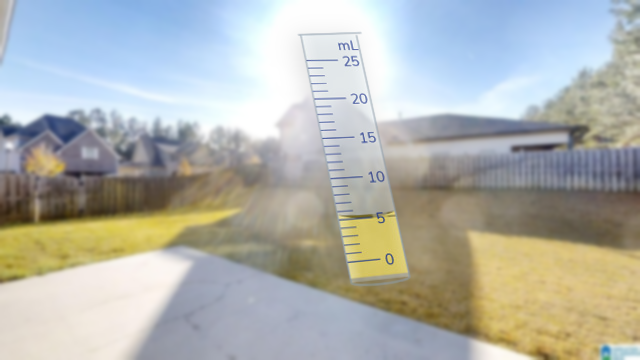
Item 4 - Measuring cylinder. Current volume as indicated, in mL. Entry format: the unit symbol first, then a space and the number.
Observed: mL 5
